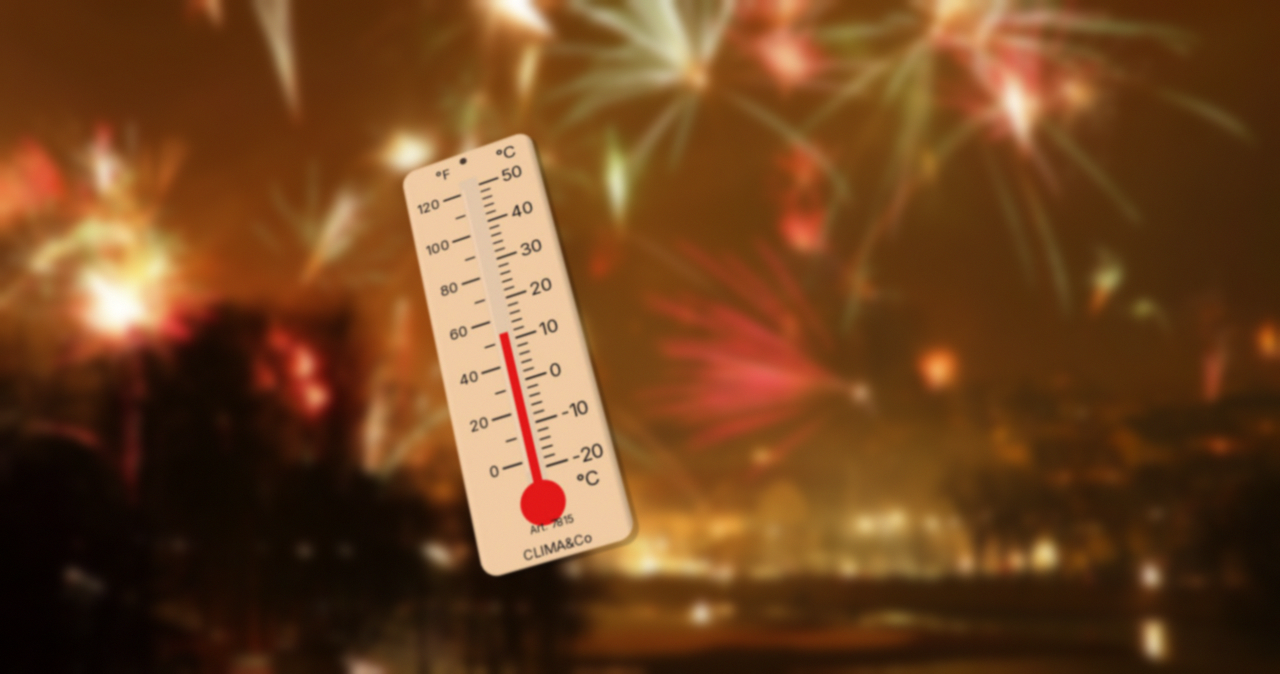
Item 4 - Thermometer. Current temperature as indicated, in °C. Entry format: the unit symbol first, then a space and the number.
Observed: °C 12
